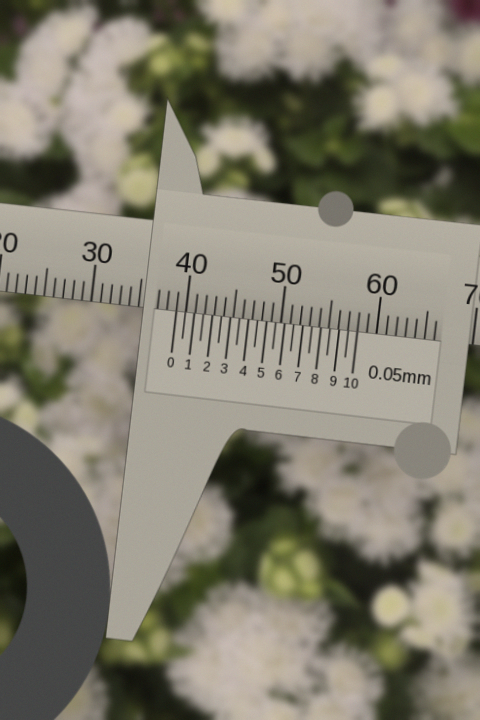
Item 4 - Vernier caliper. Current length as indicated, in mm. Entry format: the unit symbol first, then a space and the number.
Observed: mm 39.0
